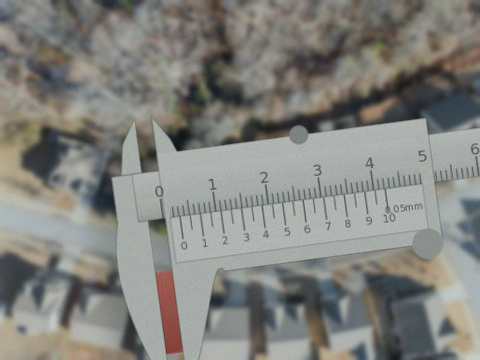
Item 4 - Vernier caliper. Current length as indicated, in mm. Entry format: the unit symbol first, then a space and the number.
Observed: mm 3.2
